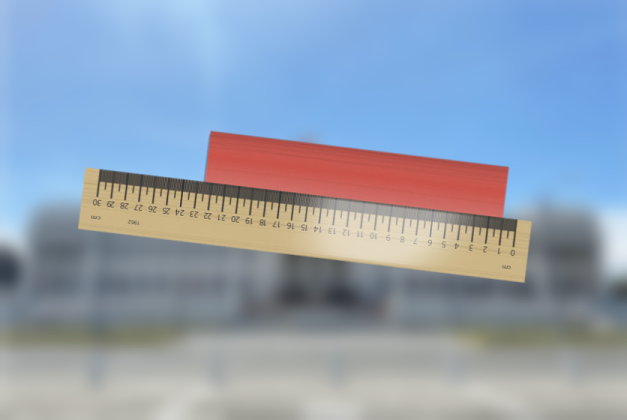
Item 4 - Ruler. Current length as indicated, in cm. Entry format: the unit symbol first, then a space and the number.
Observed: cm 21.5
